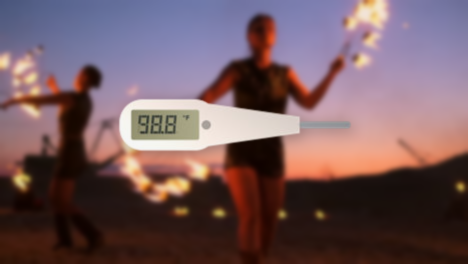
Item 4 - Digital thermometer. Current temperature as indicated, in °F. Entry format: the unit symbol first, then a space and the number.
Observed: °F 98.8
